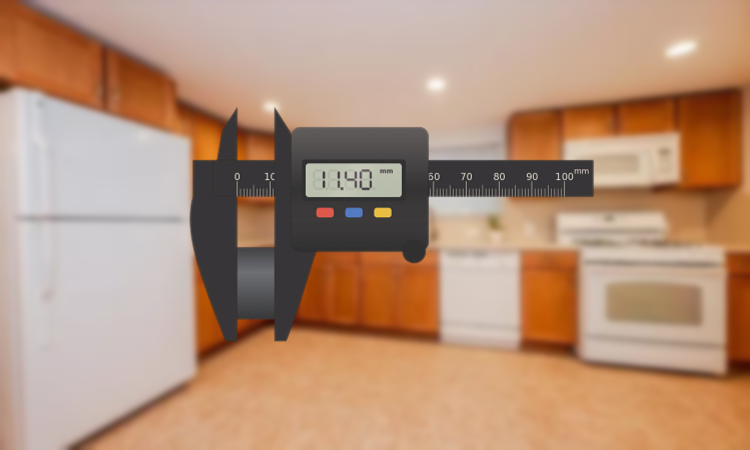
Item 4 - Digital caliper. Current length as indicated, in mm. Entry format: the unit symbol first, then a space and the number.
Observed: mm 11.40
